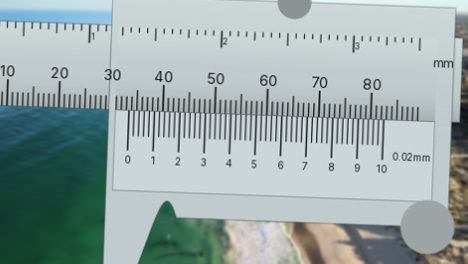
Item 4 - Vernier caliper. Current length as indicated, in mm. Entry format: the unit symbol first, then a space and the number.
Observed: mm 33.5
